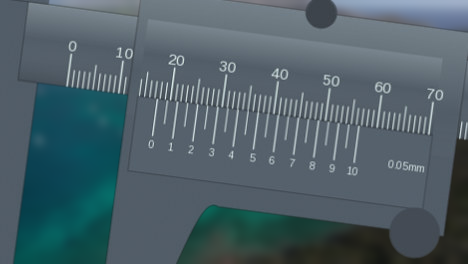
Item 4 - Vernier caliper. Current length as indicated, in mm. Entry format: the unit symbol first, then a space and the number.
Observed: mm 17.5
